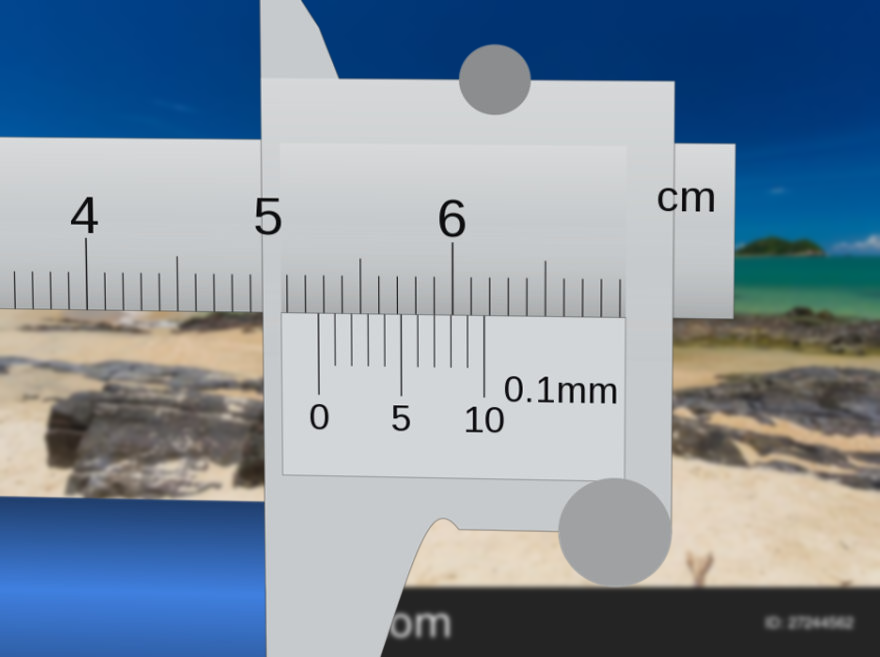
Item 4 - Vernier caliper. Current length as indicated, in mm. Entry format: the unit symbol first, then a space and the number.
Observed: mm 52.7
